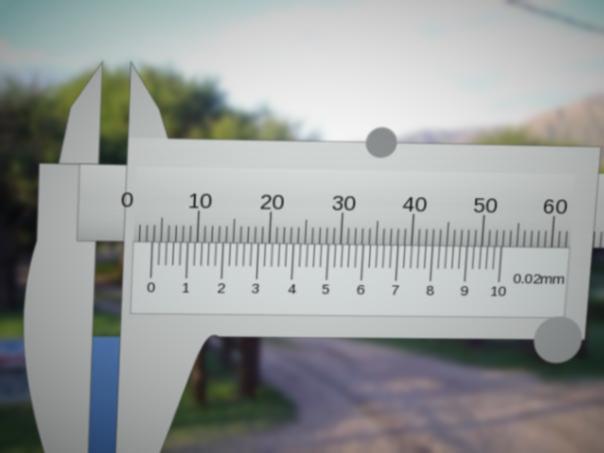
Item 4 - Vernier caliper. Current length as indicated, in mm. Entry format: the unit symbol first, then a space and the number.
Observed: mm 3.8
